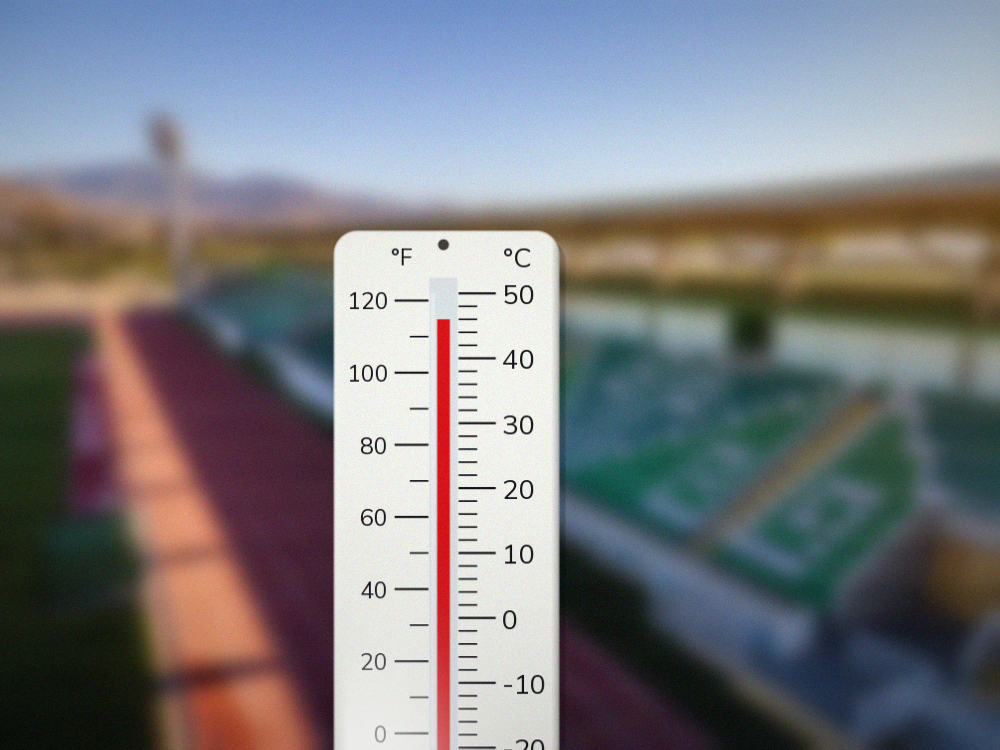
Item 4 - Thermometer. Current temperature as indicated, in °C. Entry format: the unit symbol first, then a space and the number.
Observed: °C 46
